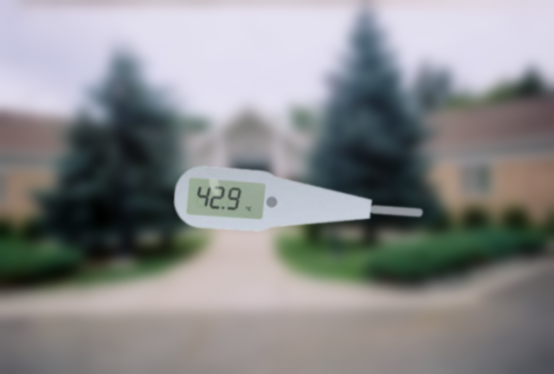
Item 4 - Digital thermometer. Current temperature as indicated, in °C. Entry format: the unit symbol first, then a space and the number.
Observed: °C 42.9
